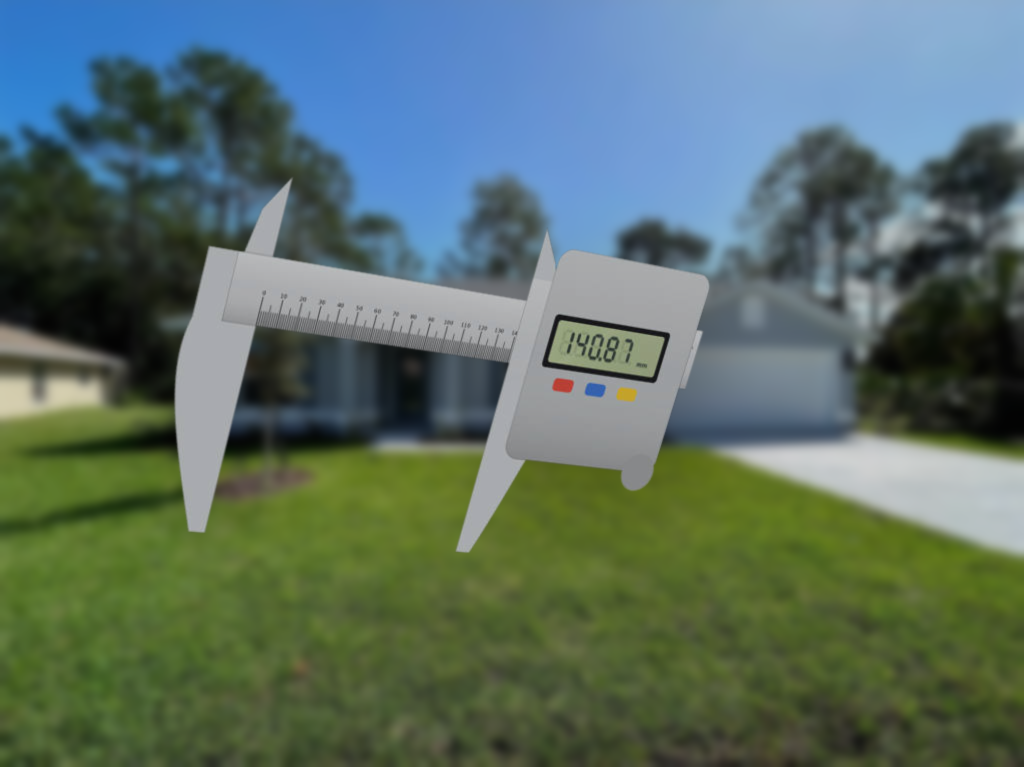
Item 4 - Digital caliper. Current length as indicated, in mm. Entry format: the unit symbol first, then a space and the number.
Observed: mm 140.87
